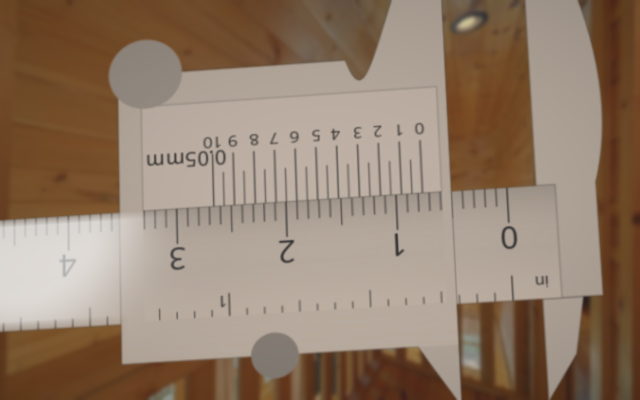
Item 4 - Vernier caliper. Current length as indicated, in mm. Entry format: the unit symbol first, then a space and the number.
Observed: mm 7.6
